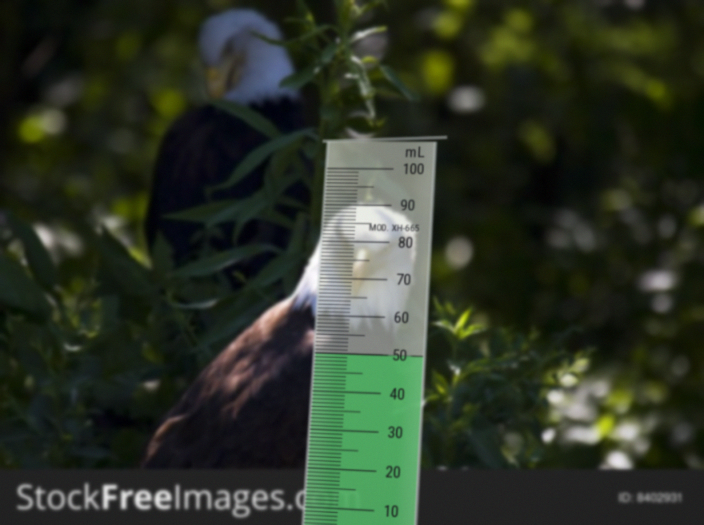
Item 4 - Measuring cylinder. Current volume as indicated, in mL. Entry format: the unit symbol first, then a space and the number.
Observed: mL 50
